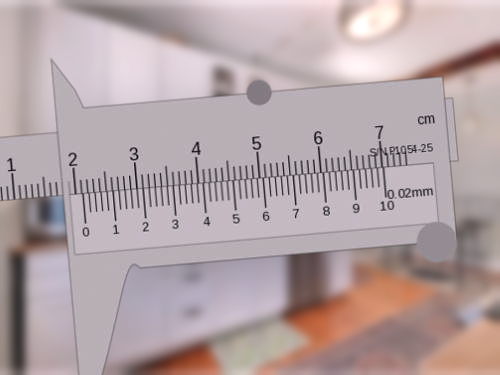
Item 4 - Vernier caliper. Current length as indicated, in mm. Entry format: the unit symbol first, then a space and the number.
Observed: mm 21.2
